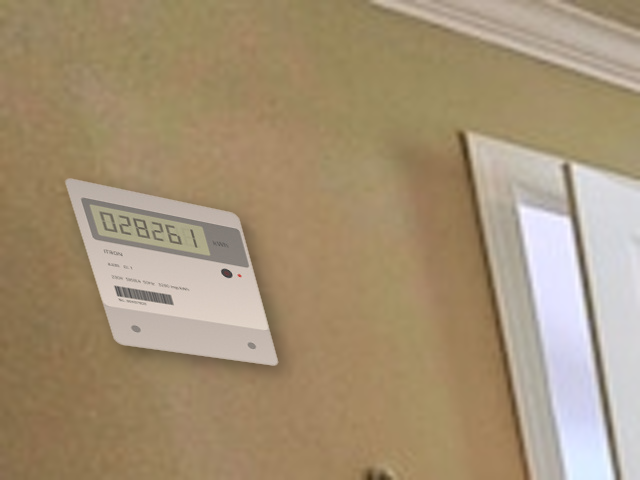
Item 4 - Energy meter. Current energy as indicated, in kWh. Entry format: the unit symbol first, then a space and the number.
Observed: kWh 28261
